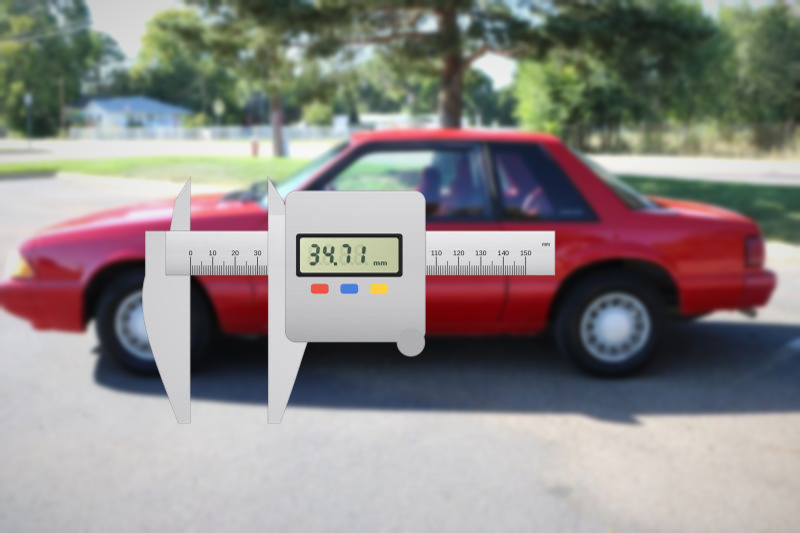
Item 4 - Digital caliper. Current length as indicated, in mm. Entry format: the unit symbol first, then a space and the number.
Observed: mm 34.71
